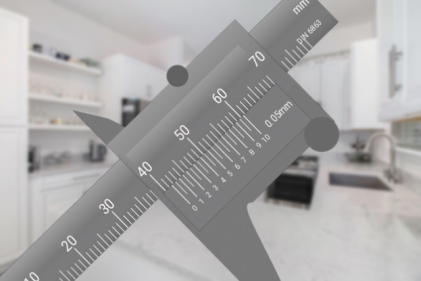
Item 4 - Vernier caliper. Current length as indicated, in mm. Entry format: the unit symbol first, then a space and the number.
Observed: mm 41.6
